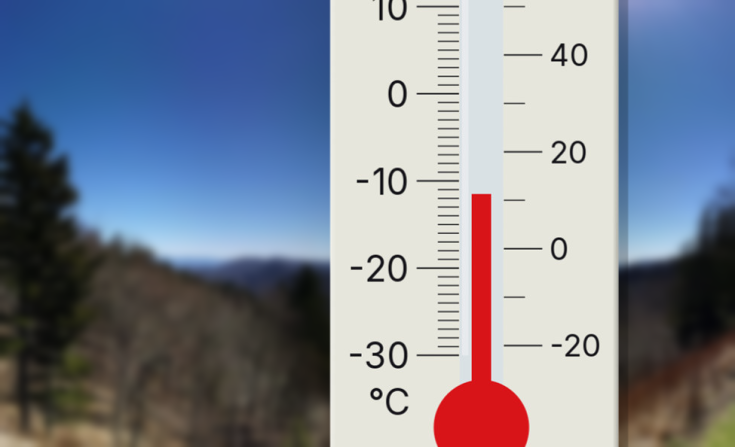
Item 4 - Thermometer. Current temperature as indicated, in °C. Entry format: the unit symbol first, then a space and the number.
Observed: °C -11.5
